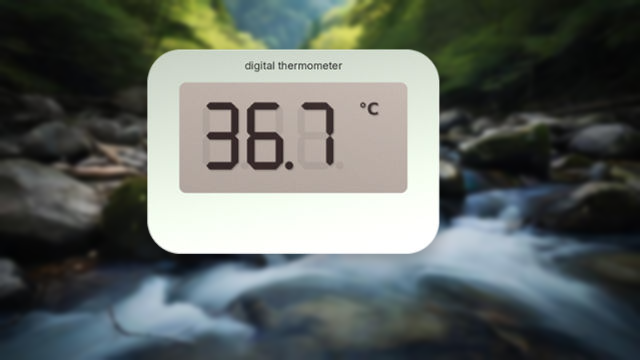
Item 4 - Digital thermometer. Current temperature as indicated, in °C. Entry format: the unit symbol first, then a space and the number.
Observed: °C 36.7
